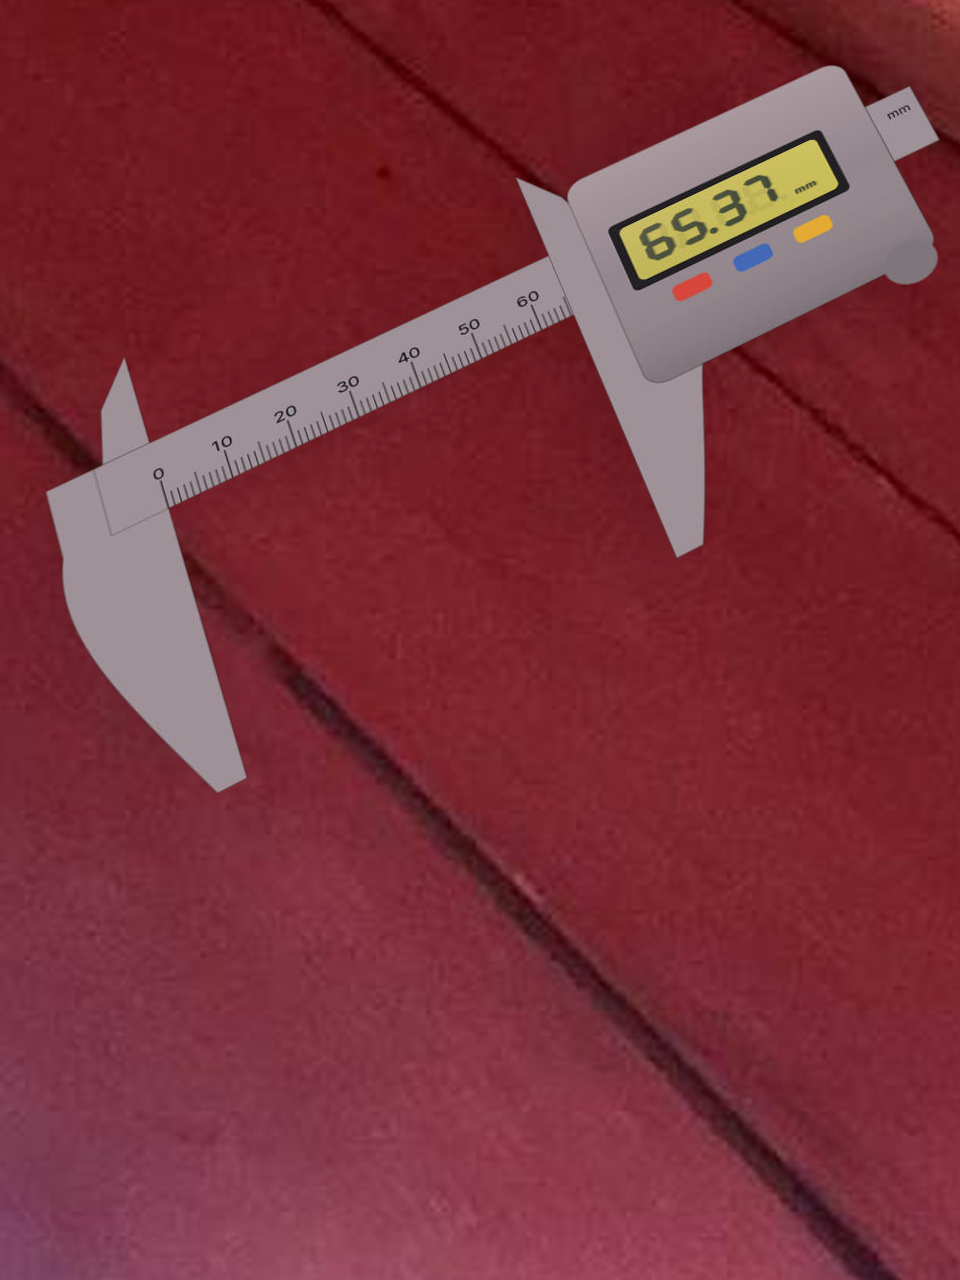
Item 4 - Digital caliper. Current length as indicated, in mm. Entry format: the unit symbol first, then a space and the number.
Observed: mm 65.37
